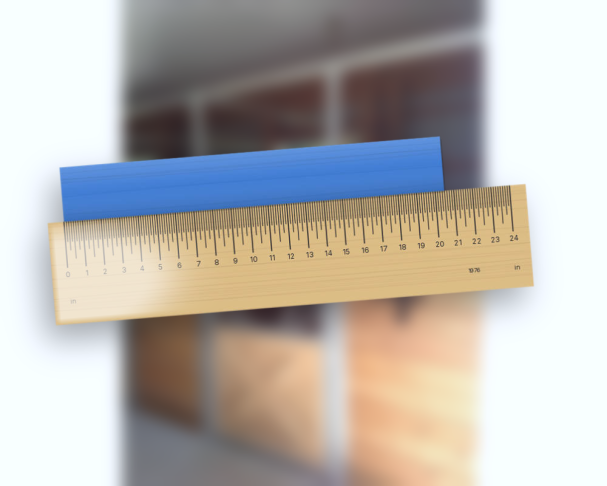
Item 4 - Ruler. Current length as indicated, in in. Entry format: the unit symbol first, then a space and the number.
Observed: in 20.5
